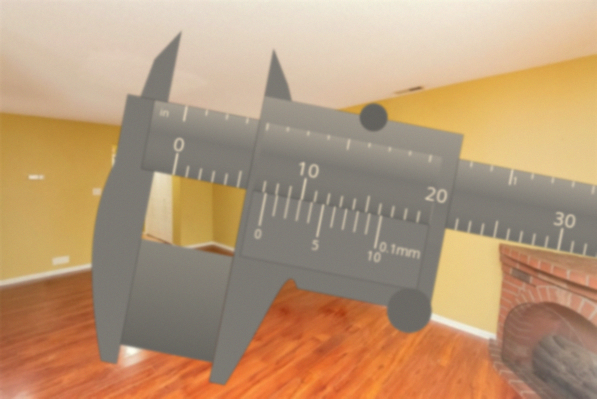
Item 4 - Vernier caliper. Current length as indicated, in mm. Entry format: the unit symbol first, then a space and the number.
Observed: mm 7.2
